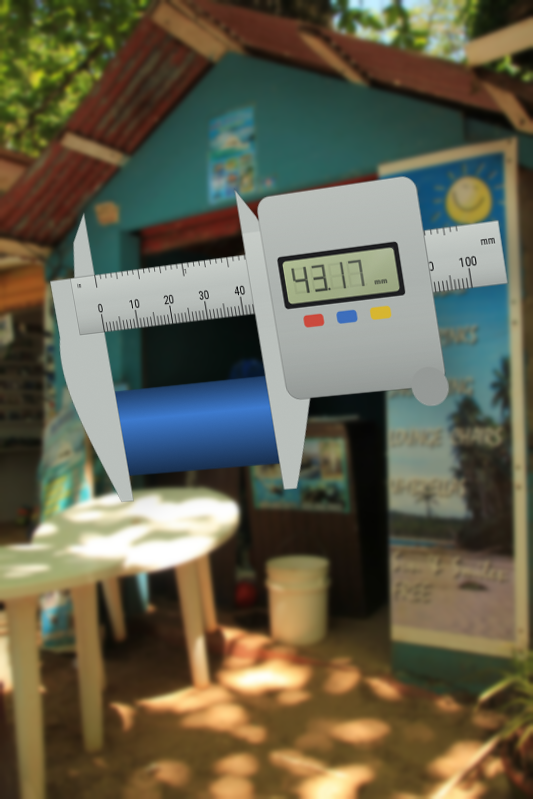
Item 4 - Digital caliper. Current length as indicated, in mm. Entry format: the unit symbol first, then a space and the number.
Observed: mm 43.17
